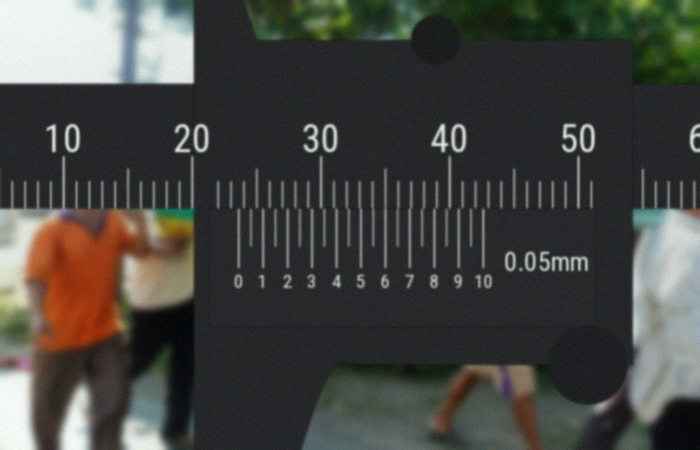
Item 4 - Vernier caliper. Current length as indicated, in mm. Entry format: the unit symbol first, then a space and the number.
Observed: mm 23.6
